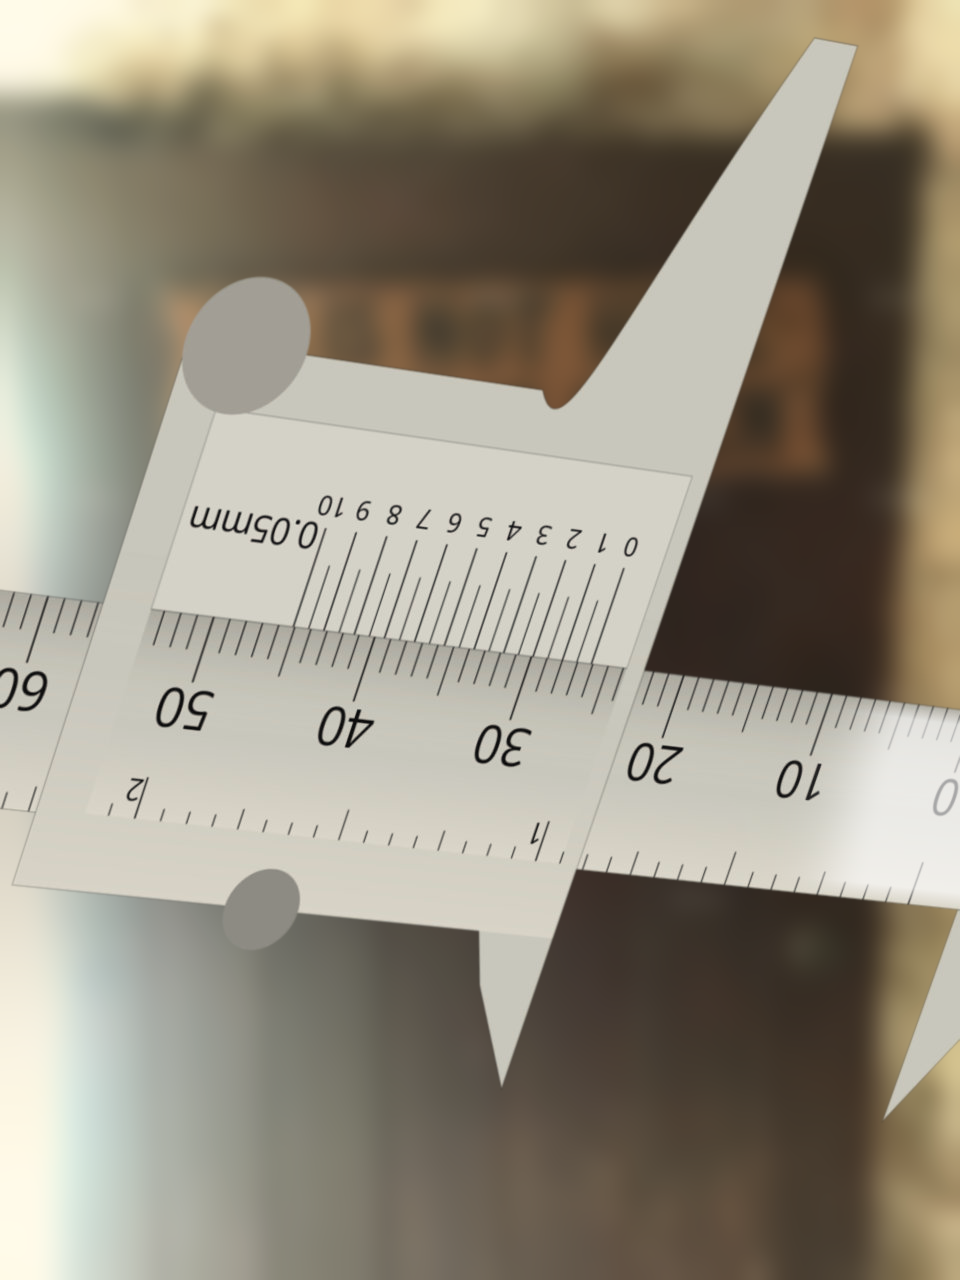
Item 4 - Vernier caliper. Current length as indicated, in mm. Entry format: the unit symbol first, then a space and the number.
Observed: mm 26.1
